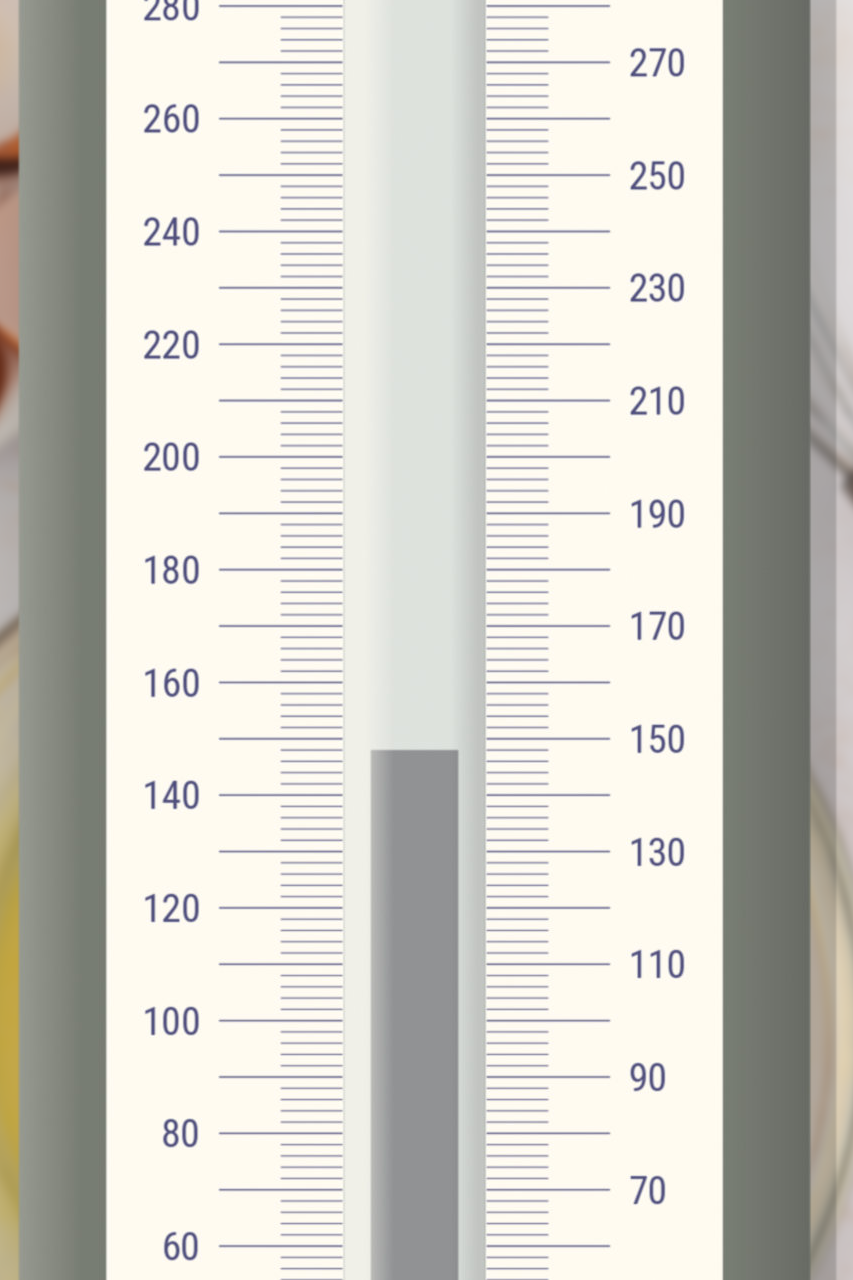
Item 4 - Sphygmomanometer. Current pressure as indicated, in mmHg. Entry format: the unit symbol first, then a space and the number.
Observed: mmHg 148
